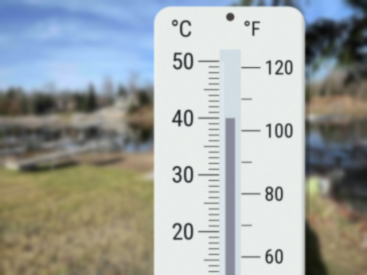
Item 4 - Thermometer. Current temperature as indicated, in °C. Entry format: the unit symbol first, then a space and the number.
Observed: °C 40
